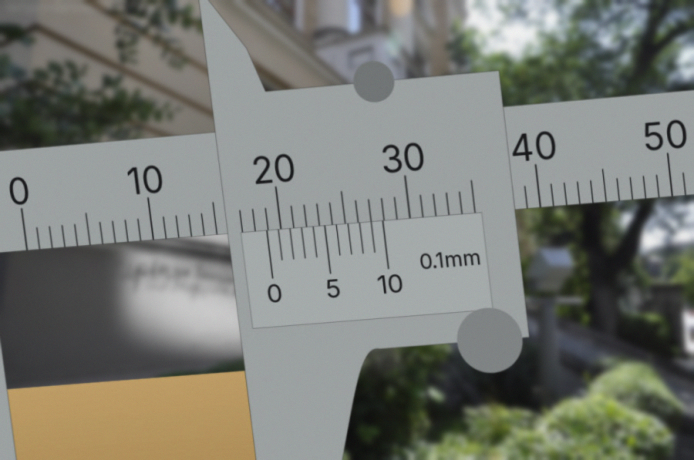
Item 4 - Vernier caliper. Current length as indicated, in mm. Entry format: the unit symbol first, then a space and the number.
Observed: mm 18.9
